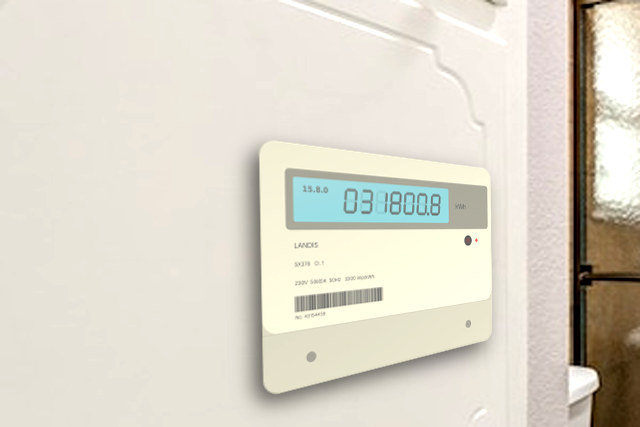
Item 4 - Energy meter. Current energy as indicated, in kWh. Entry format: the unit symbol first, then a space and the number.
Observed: kWh 31800.8
